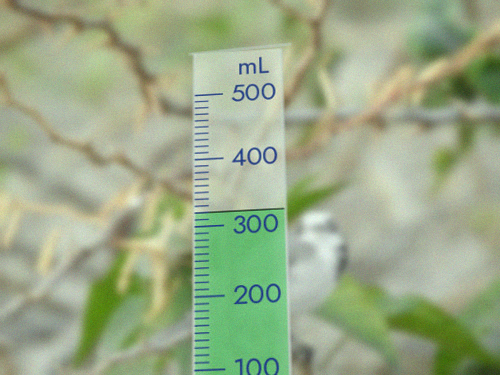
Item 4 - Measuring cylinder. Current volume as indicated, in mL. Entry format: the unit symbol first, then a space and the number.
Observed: mL 320
